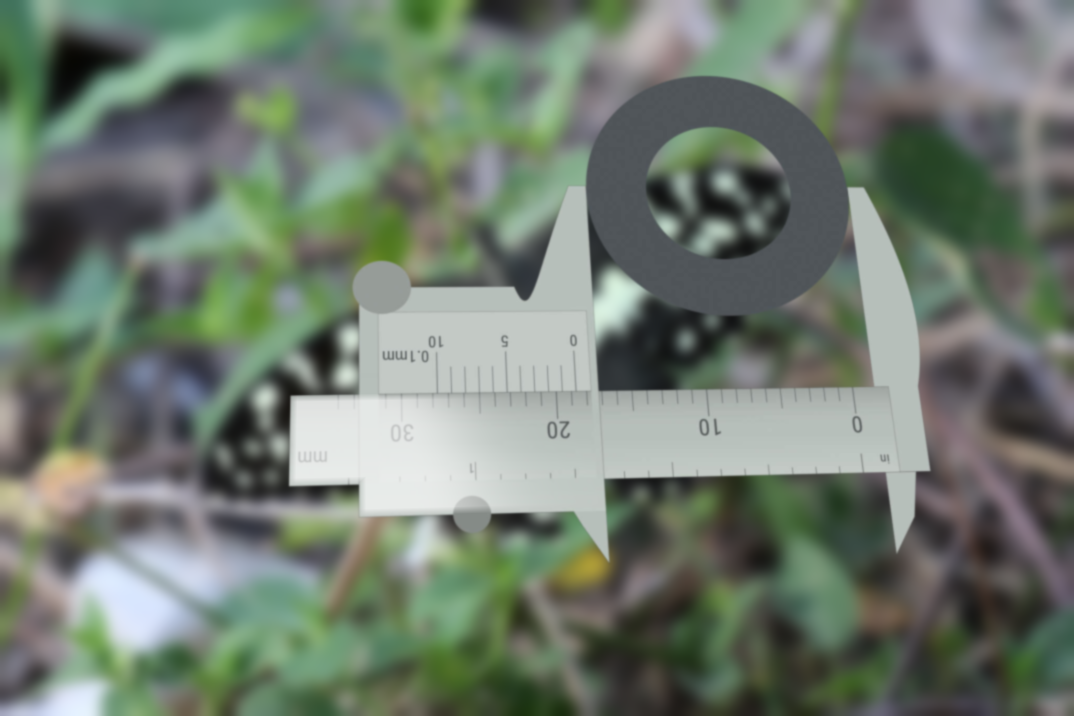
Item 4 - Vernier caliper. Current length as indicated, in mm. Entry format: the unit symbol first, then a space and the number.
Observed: mm 18.7
